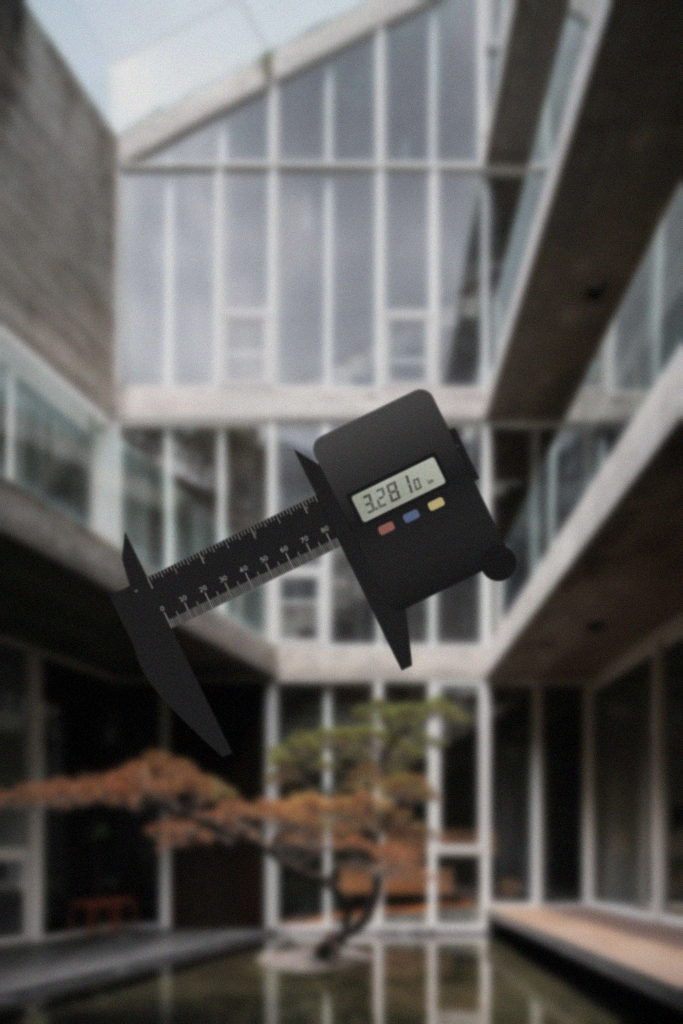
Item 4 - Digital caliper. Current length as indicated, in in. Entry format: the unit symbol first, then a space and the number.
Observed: in 3.2810
